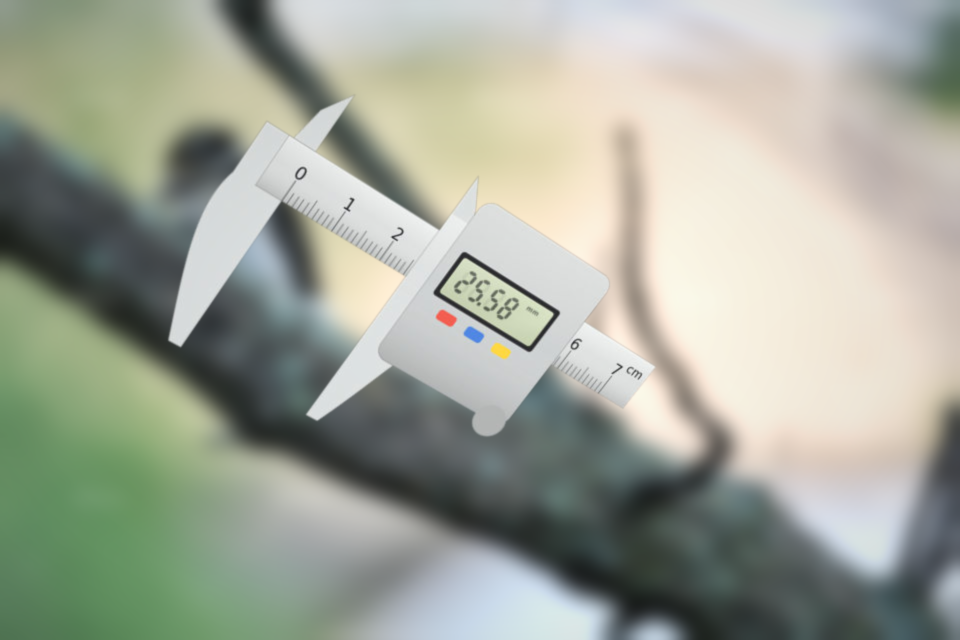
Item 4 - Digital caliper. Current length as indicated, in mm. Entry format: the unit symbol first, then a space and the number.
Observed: mm 25.58
